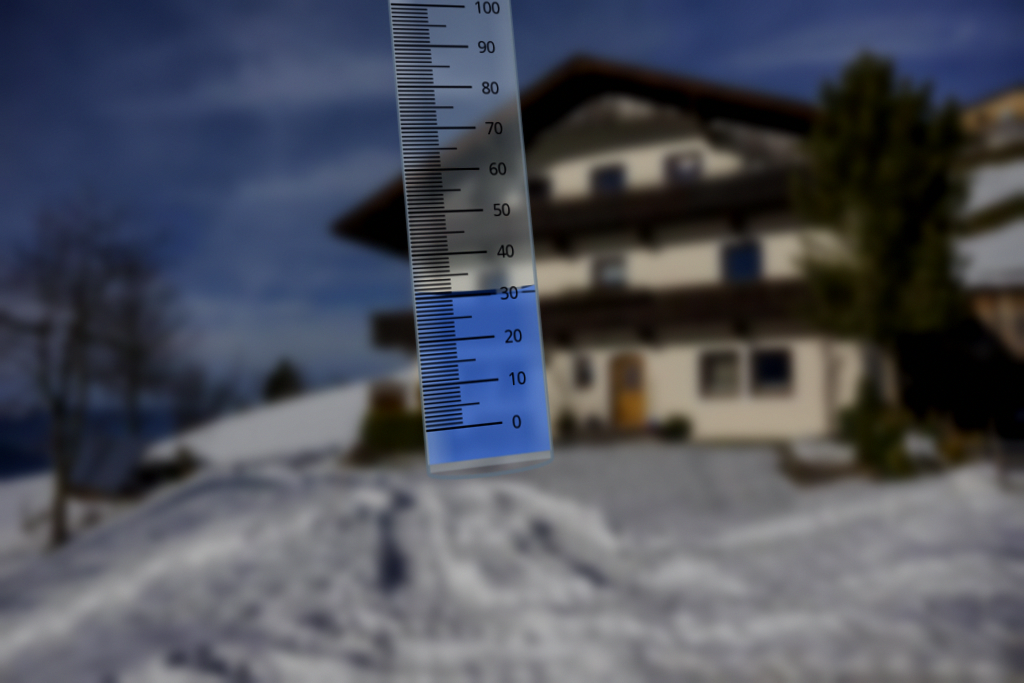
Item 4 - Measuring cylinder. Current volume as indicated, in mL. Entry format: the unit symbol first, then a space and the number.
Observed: mL 30
